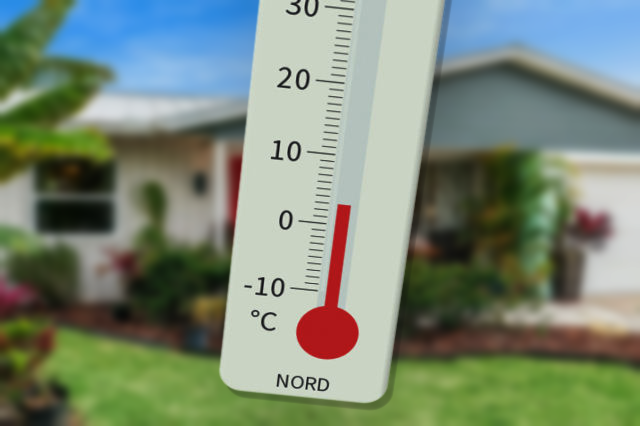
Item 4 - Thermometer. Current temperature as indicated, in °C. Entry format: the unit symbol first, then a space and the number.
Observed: °C 3
